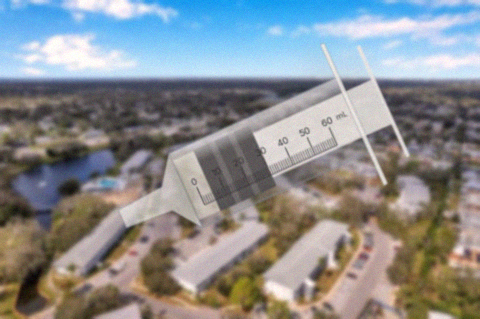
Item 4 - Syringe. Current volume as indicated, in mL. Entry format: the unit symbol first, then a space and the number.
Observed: mL 5
